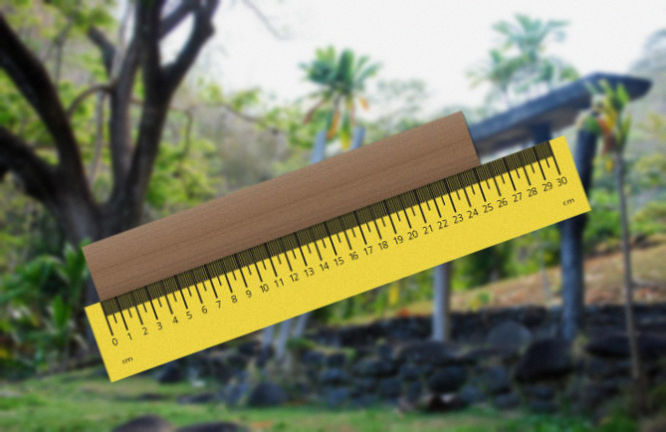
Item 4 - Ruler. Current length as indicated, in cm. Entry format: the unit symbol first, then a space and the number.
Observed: cm 25.5
